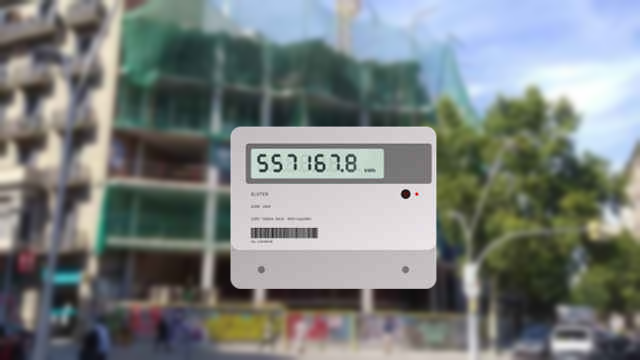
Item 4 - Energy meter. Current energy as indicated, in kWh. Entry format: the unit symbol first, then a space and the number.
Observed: kWh 557167.8
